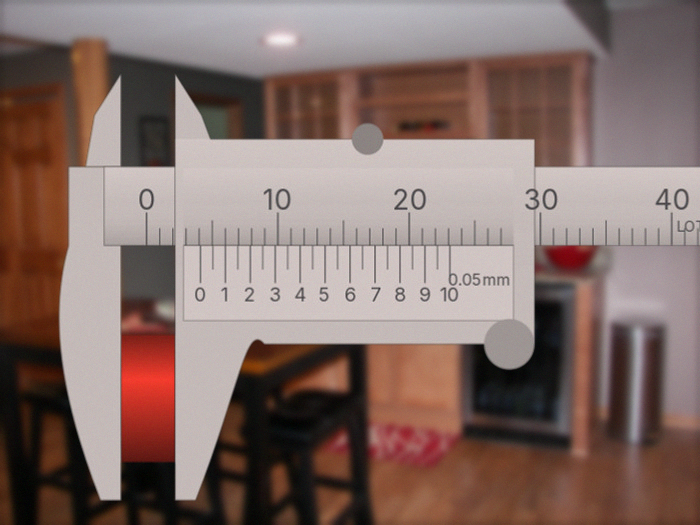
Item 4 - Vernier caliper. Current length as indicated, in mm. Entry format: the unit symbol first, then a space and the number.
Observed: mm 4.1
